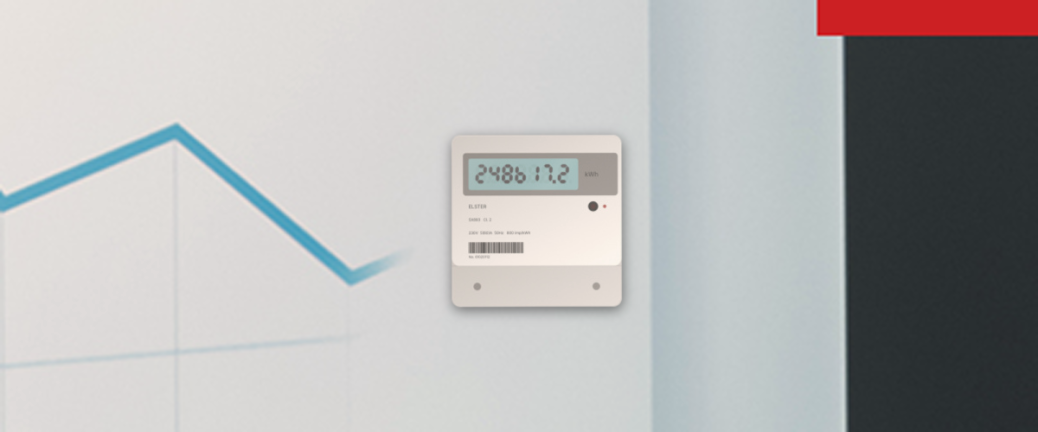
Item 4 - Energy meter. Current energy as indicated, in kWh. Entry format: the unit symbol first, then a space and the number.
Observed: kWh 248617.2
